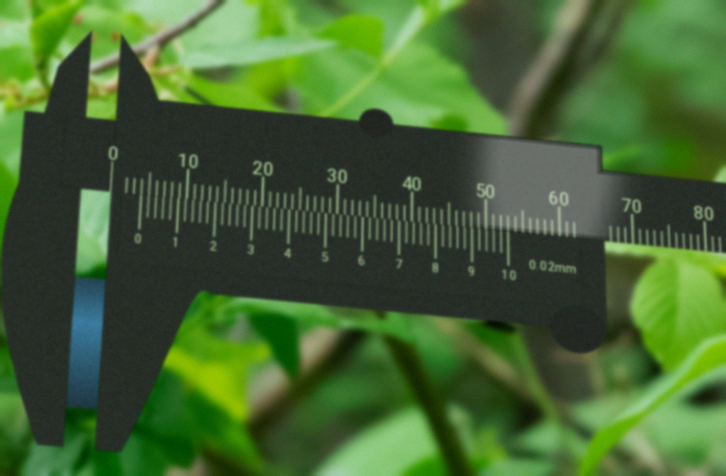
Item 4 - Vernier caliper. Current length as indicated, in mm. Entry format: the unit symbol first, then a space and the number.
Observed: mm 4.0
